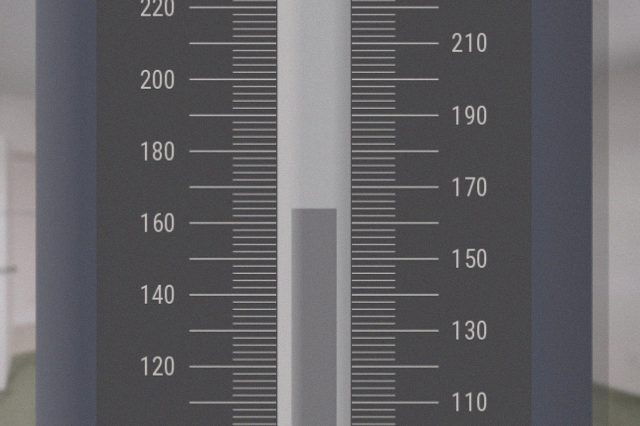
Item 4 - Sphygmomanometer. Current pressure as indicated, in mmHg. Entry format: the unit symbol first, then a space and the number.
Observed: mmHg 164
